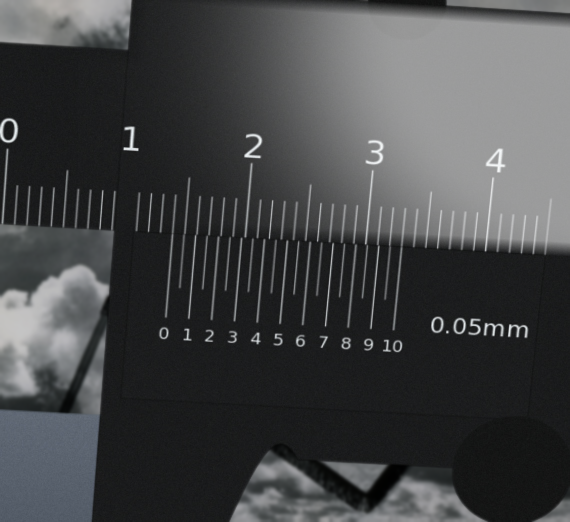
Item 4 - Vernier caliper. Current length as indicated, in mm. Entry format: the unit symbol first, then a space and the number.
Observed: mm 14.0
